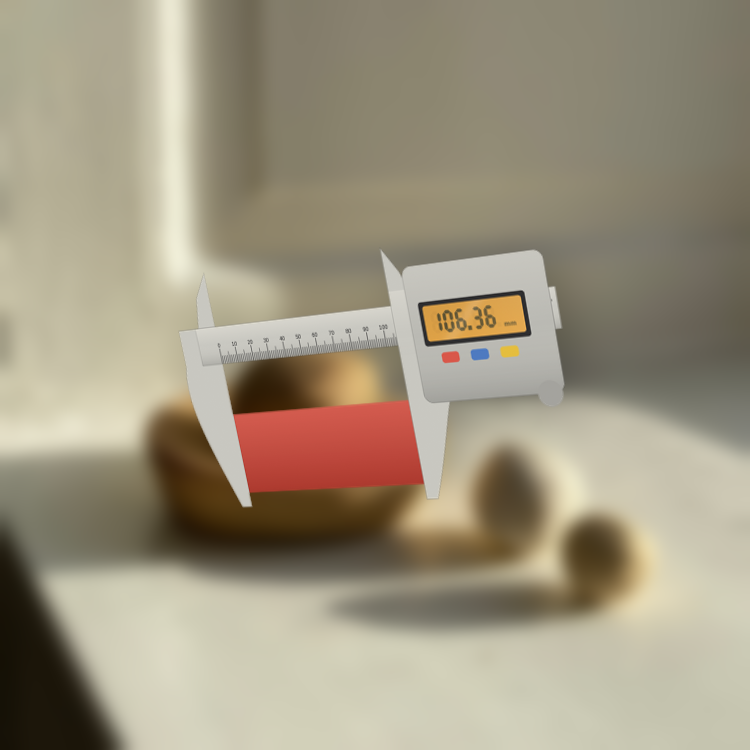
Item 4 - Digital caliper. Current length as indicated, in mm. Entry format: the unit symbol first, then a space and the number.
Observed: mm 106.36
